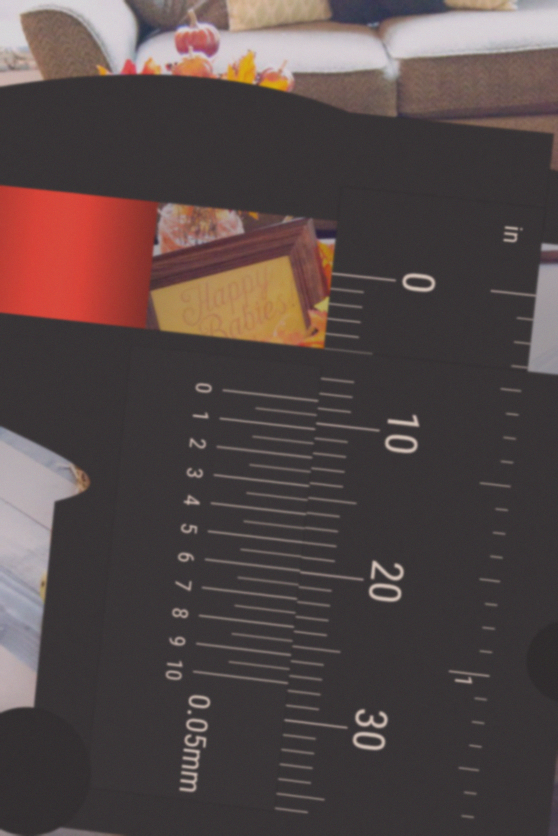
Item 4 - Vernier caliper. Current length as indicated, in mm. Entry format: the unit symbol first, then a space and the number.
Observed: mm 8.5
